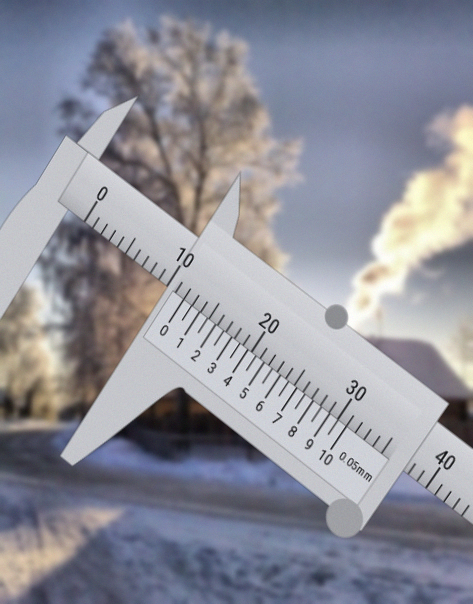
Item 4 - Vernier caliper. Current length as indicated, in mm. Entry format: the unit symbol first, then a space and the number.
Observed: mm 12.0
